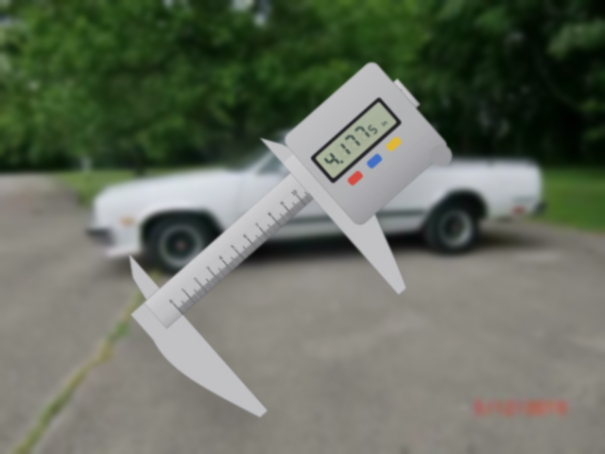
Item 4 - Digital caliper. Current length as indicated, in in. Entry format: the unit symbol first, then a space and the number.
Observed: in 4.1775
